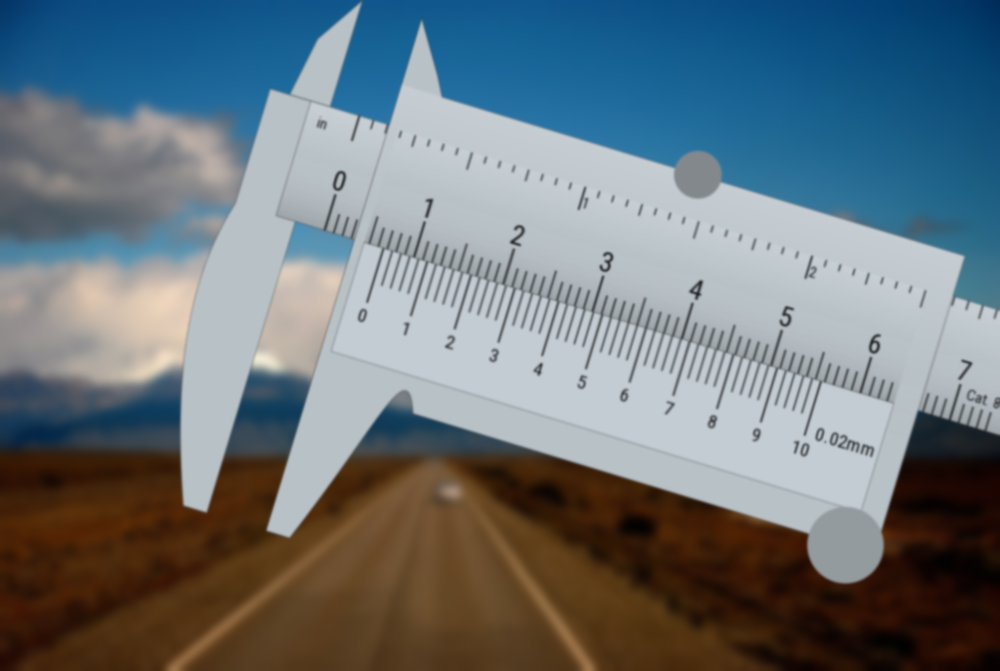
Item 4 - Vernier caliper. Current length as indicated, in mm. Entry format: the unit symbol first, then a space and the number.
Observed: mm 6.6
